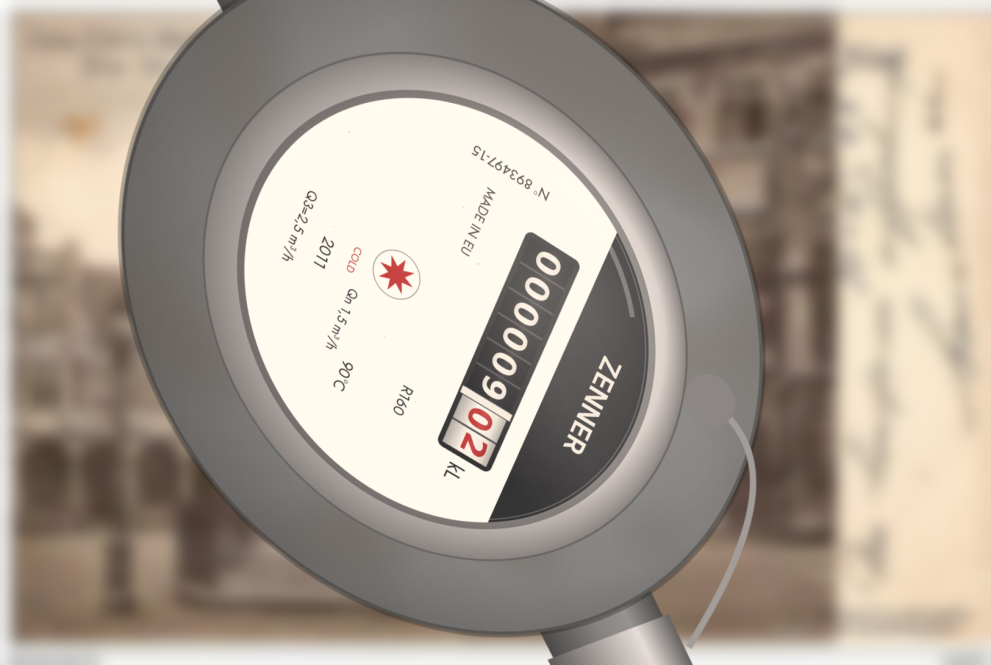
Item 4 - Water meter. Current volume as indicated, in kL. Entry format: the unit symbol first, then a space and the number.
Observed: kL 9.02
